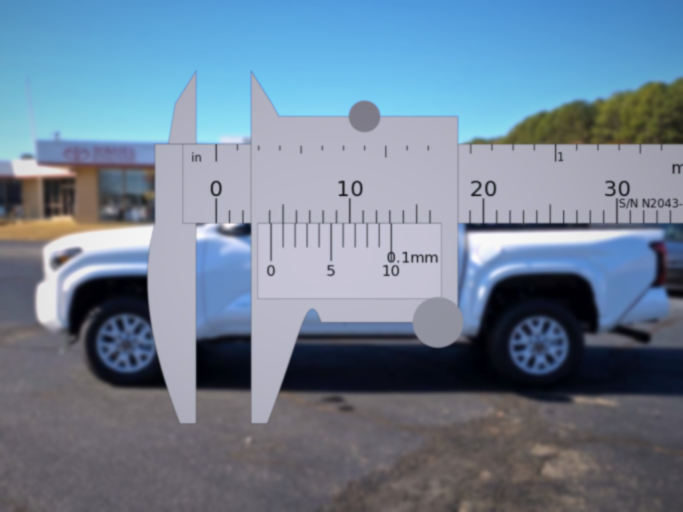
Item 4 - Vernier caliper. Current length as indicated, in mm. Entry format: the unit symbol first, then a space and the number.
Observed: mm 4.1
